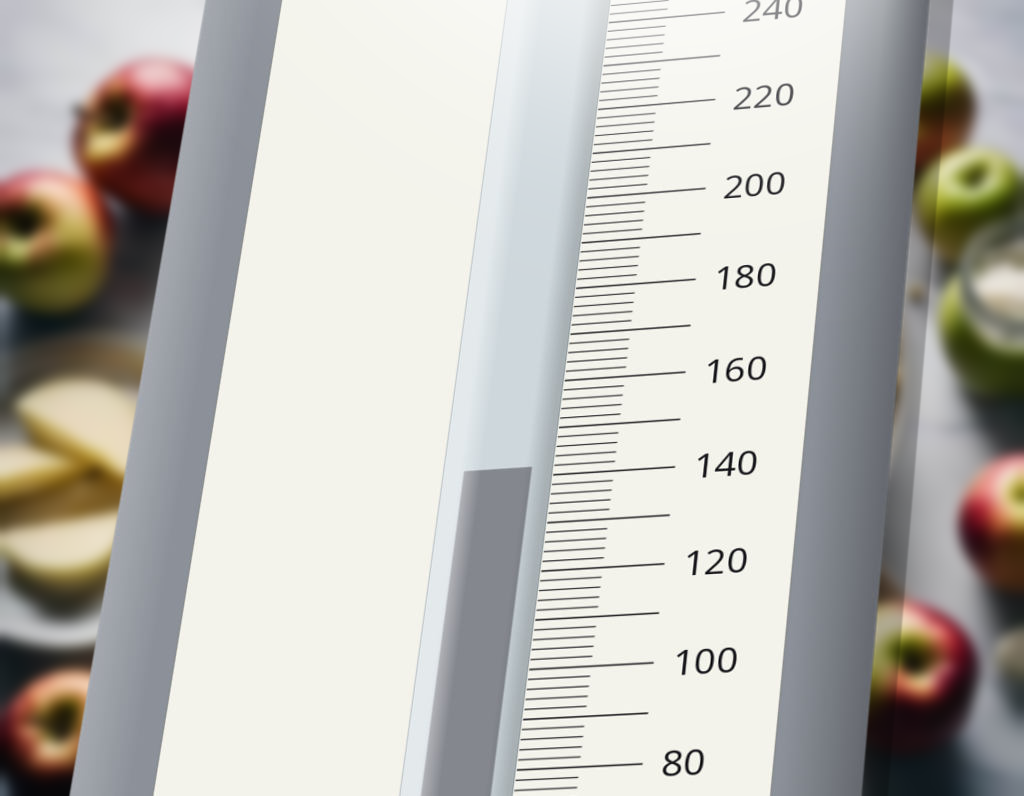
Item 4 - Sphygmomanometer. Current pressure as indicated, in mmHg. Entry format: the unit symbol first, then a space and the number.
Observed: mmHg 142
